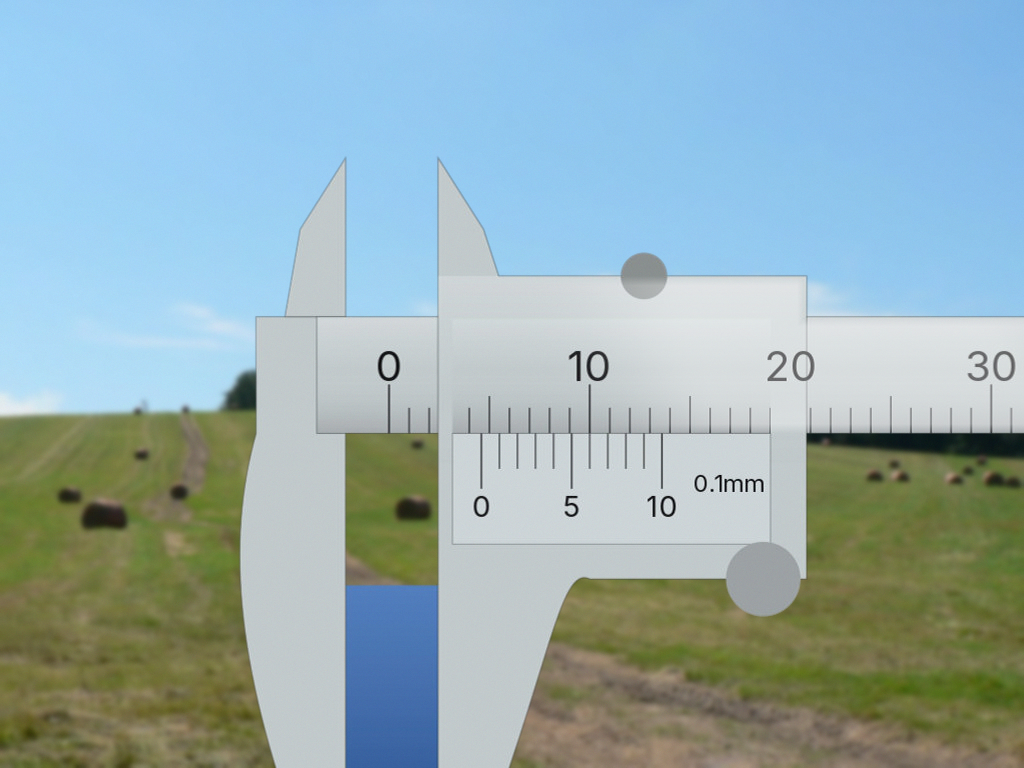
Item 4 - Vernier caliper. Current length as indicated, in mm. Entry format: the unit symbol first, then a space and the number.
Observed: mm 4.6
